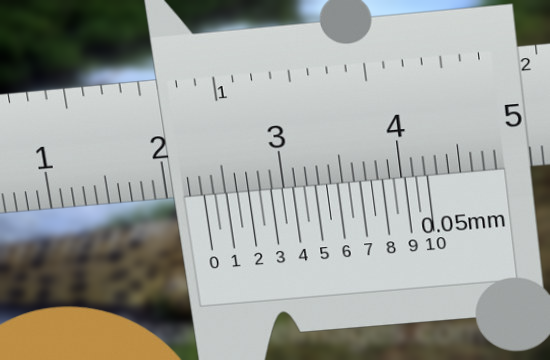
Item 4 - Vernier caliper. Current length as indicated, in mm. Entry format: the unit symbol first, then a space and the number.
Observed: mm 23.2
